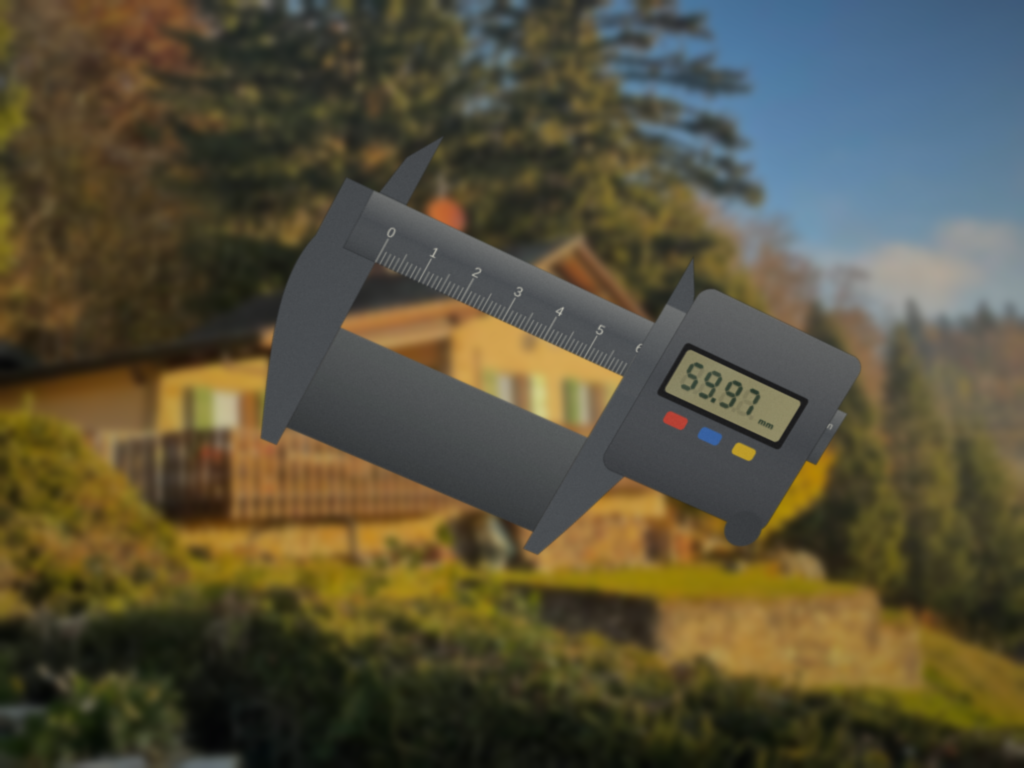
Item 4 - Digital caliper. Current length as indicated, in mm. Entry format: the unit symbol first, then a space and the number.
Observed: mm 59.97
